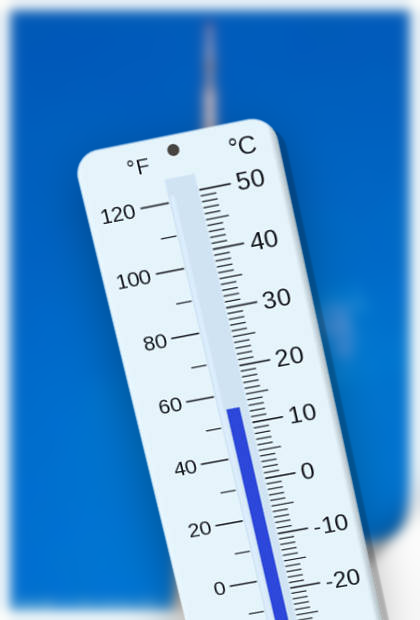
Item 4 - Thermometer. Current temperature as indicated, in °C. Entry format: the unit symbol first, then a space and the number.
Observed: °C 13
